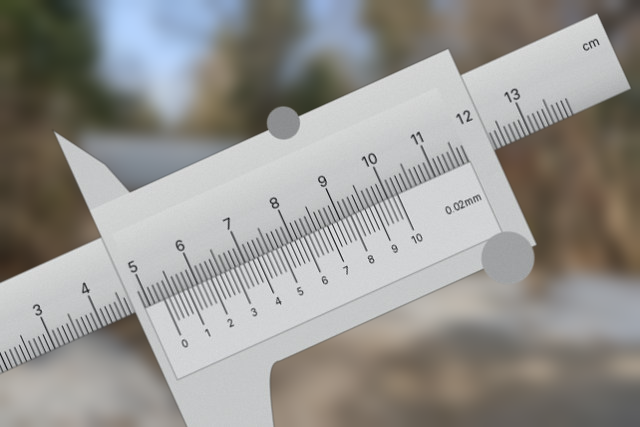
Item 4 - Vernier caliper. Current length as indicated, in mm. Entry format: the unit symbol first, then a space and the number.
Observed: mm 53.0
